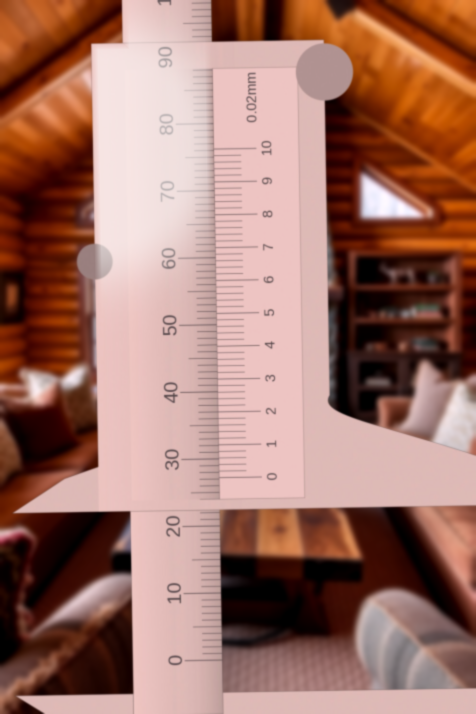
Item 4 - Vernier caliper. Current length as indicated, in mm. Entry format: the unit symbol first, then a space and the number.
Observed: mm 27.2
